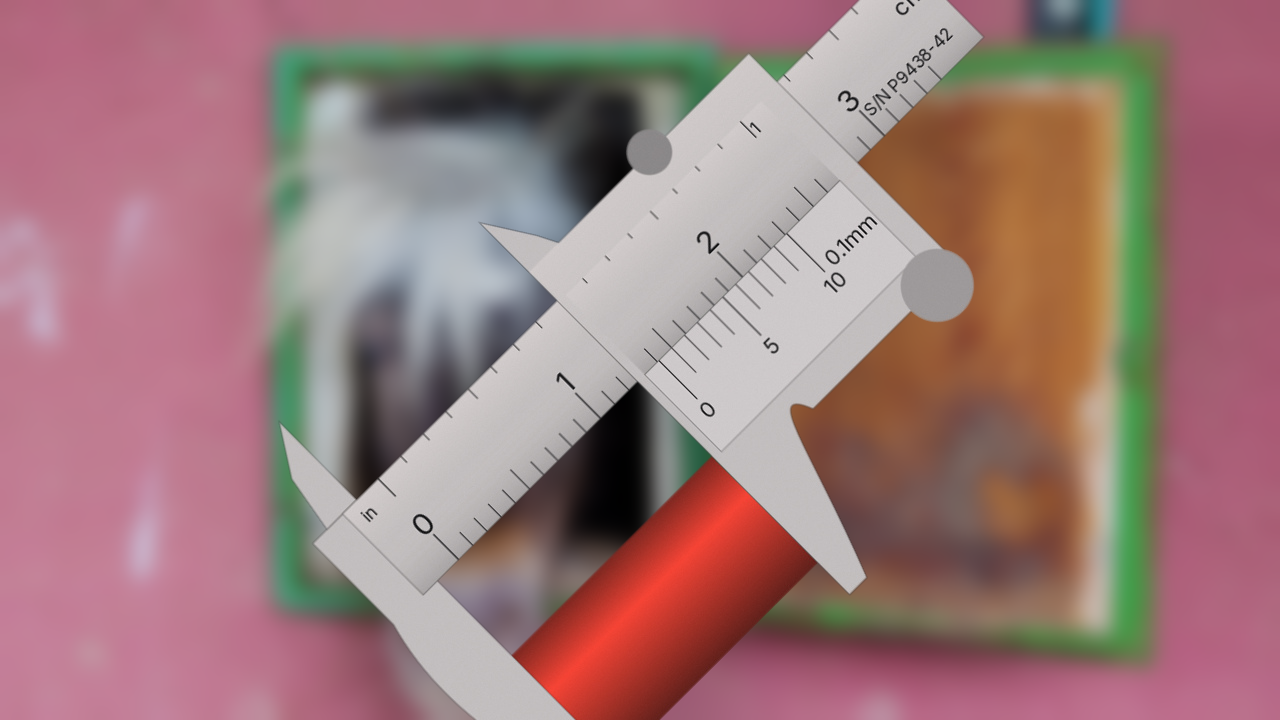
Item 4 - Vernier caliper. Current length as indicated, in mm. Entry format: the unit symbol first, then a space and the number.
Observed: mm 14.1
